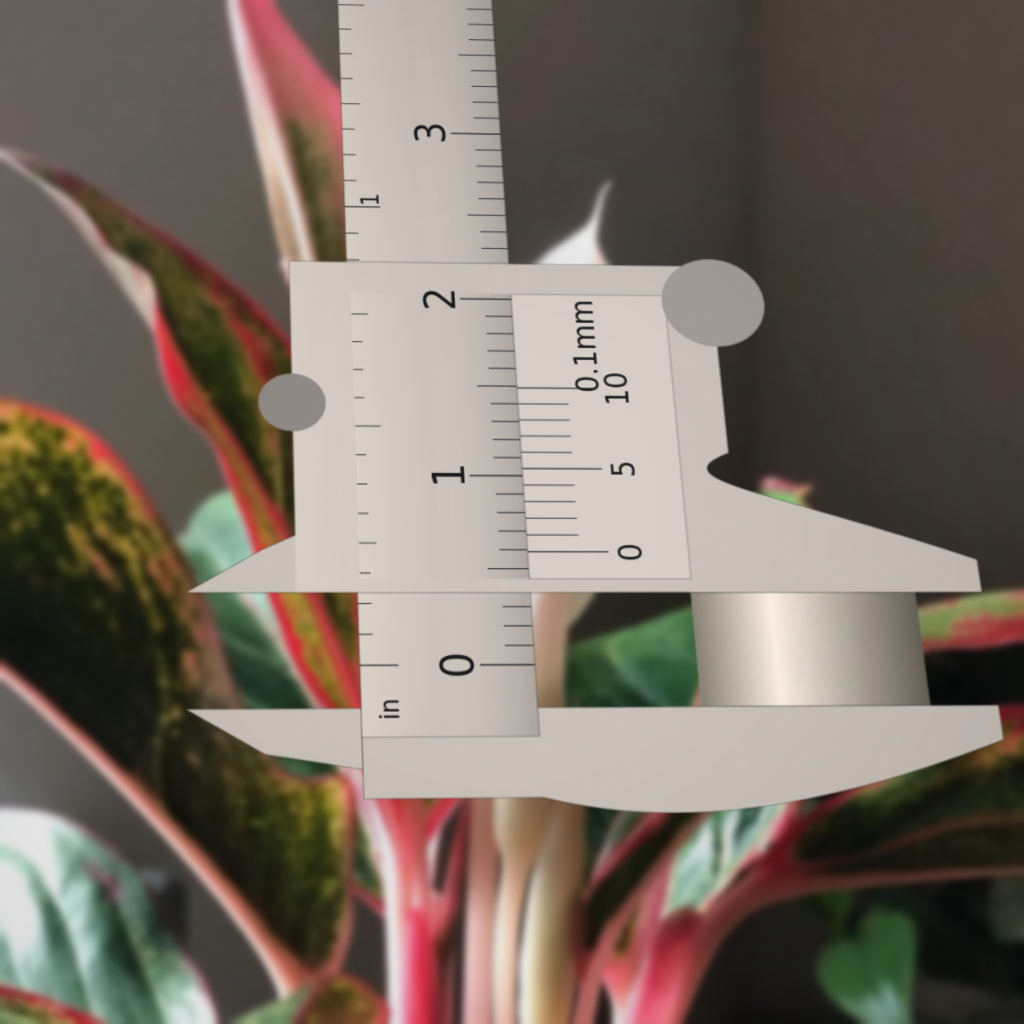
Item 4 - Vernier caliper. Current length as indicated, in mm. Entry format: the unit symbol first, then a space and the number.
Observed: mm 5.9
